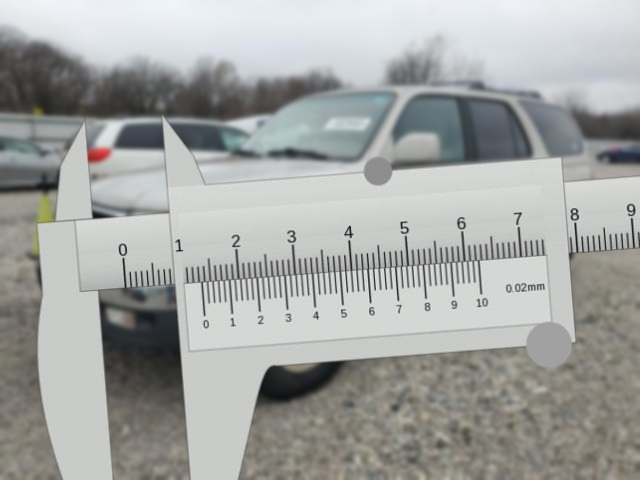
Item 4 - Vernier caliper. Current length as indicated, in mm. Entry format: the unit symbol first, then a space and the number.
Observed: mm 13.5
